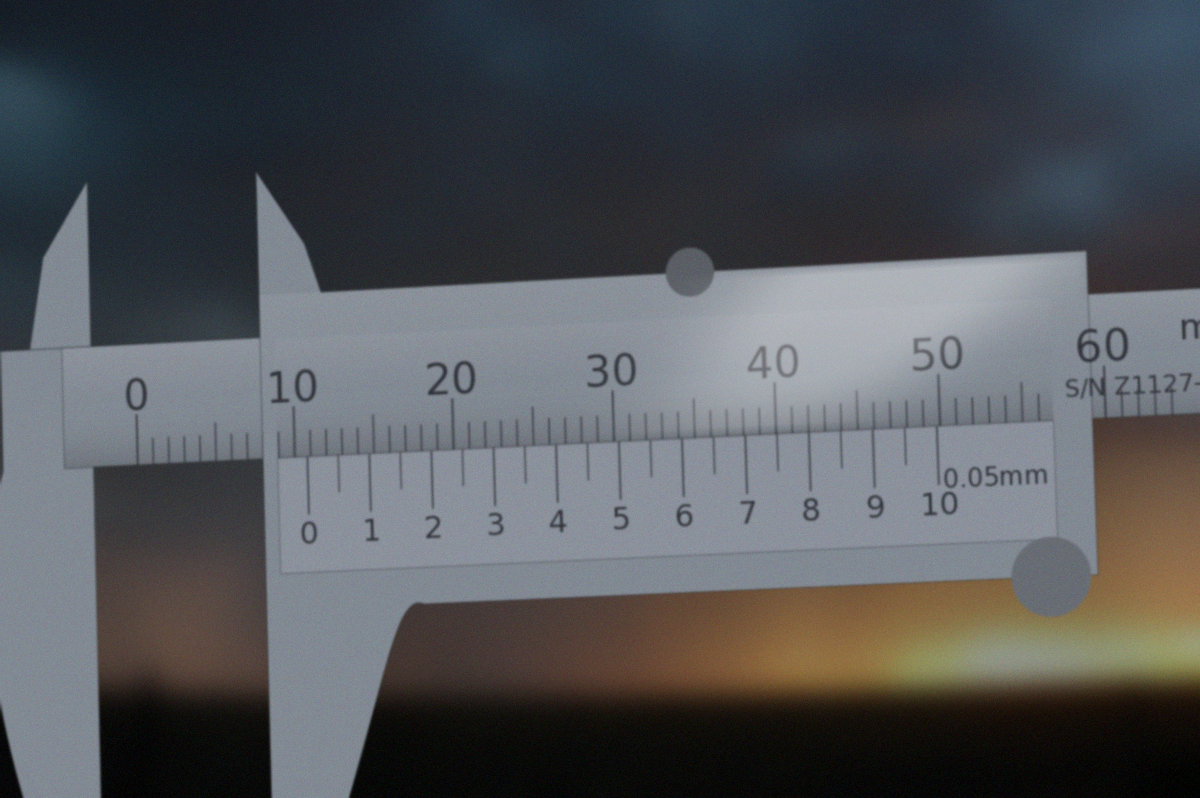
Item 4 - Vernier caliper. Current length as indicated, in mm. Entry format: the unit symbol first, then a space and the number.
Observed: mm 10.8
